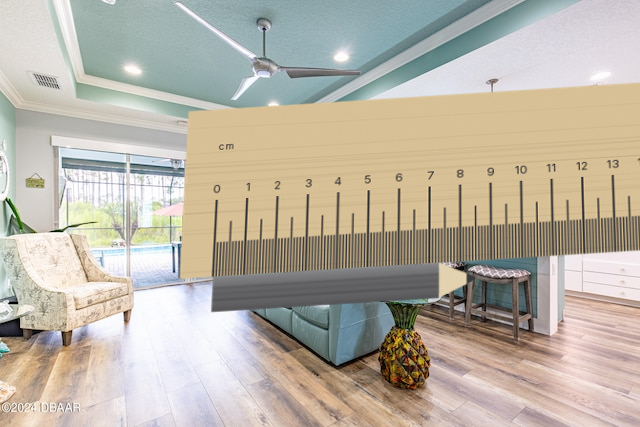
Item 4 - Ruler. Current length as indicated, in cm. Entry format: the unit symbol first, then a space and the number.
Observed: cm 8.5
